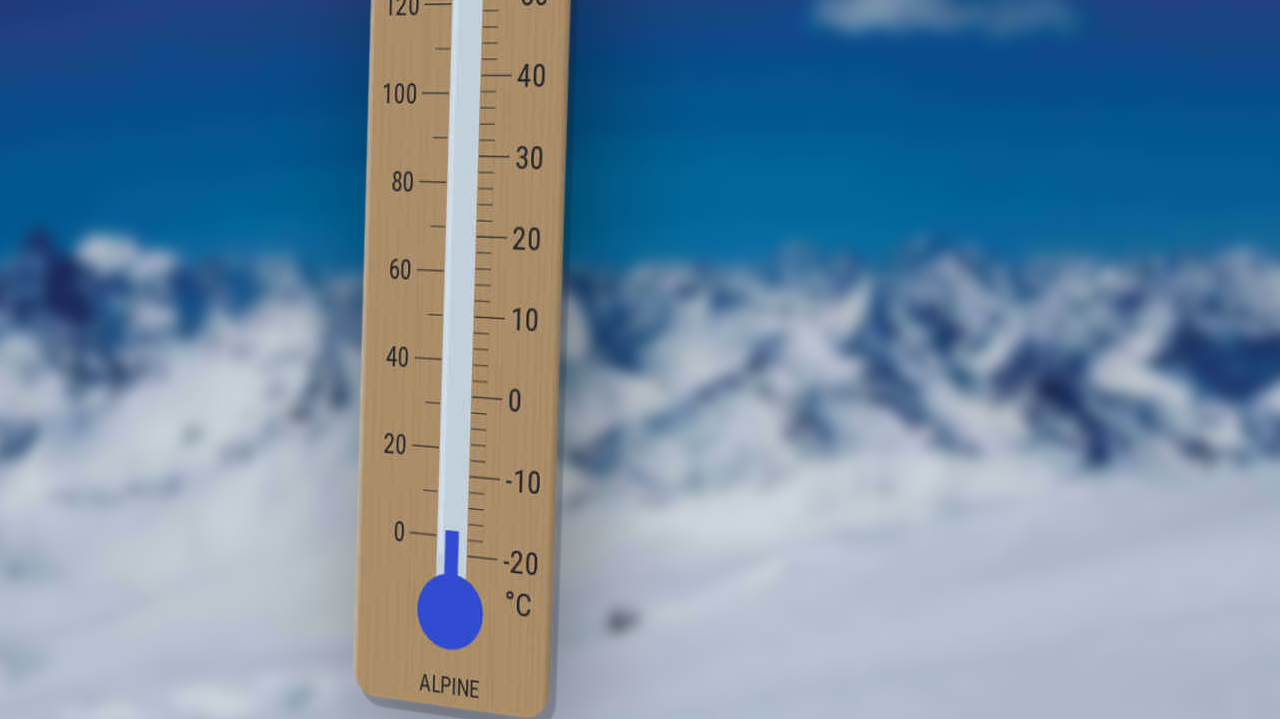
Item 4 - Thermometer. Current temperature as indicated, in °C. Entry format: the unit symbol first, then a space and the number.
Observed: °C -17
